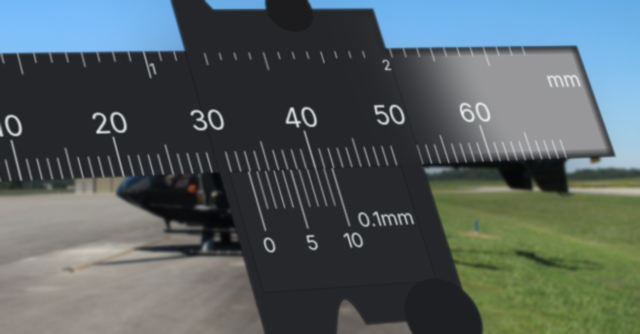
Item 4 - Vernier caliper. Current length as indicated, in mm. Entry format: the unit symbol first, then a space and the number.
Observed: mm 32.8
